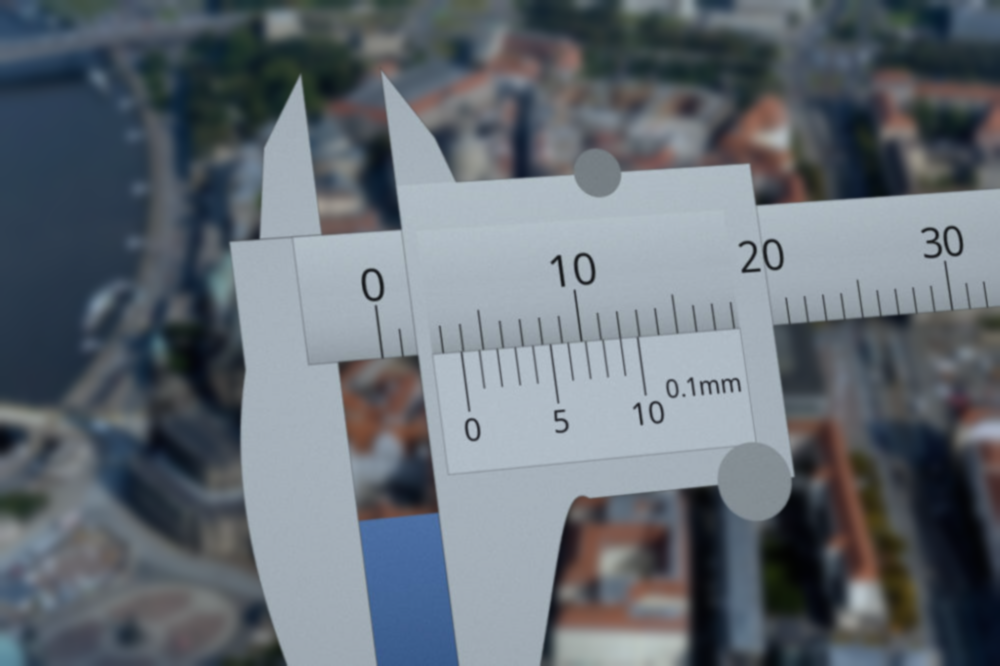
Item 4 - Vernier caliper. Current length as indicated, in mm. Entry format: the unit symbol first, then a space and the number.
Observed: mm 3.9
